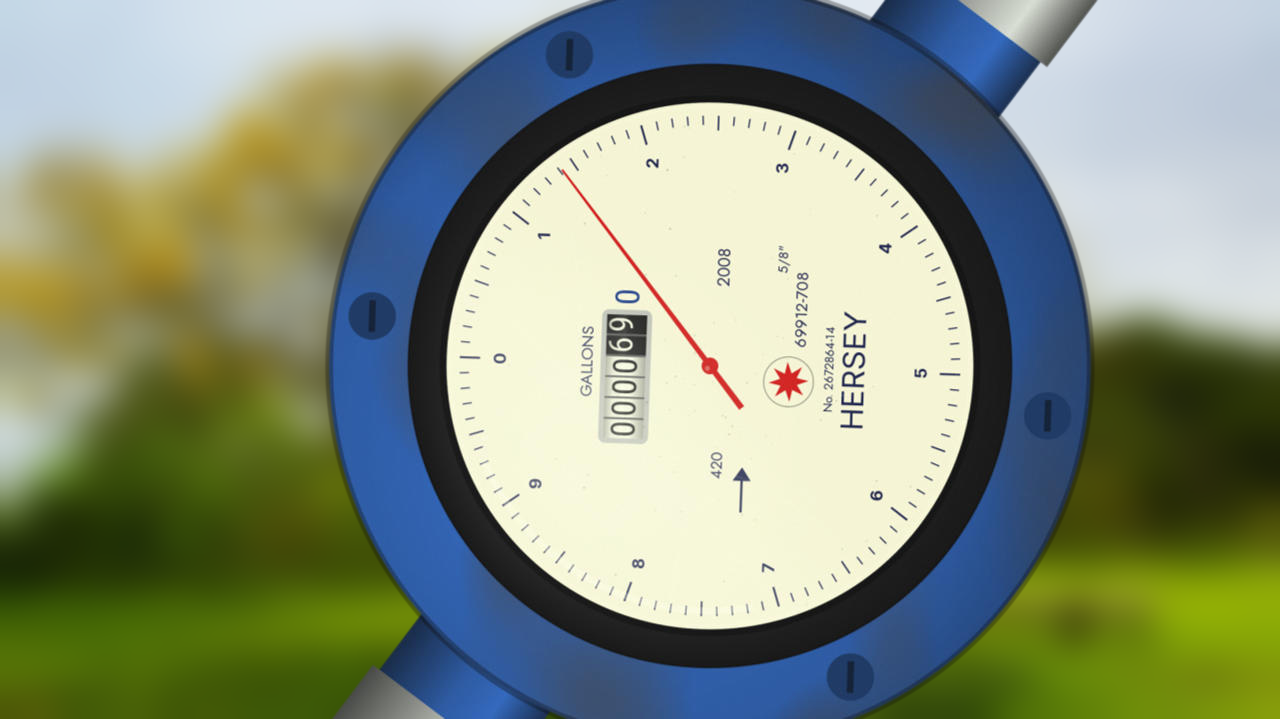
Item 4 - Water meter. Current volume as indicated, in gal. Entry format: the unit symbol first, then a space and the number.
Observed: gal 691.4
